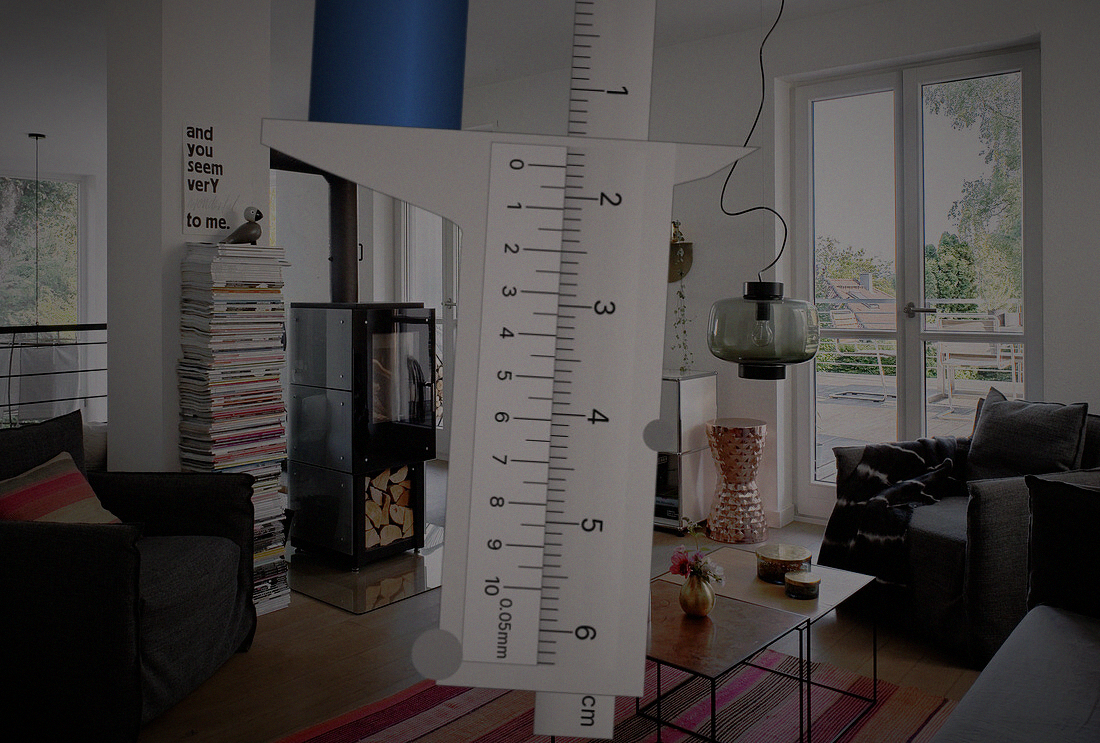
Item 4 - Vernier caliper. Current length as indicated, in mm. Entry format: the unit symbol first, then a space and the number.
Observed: mm 17.2
